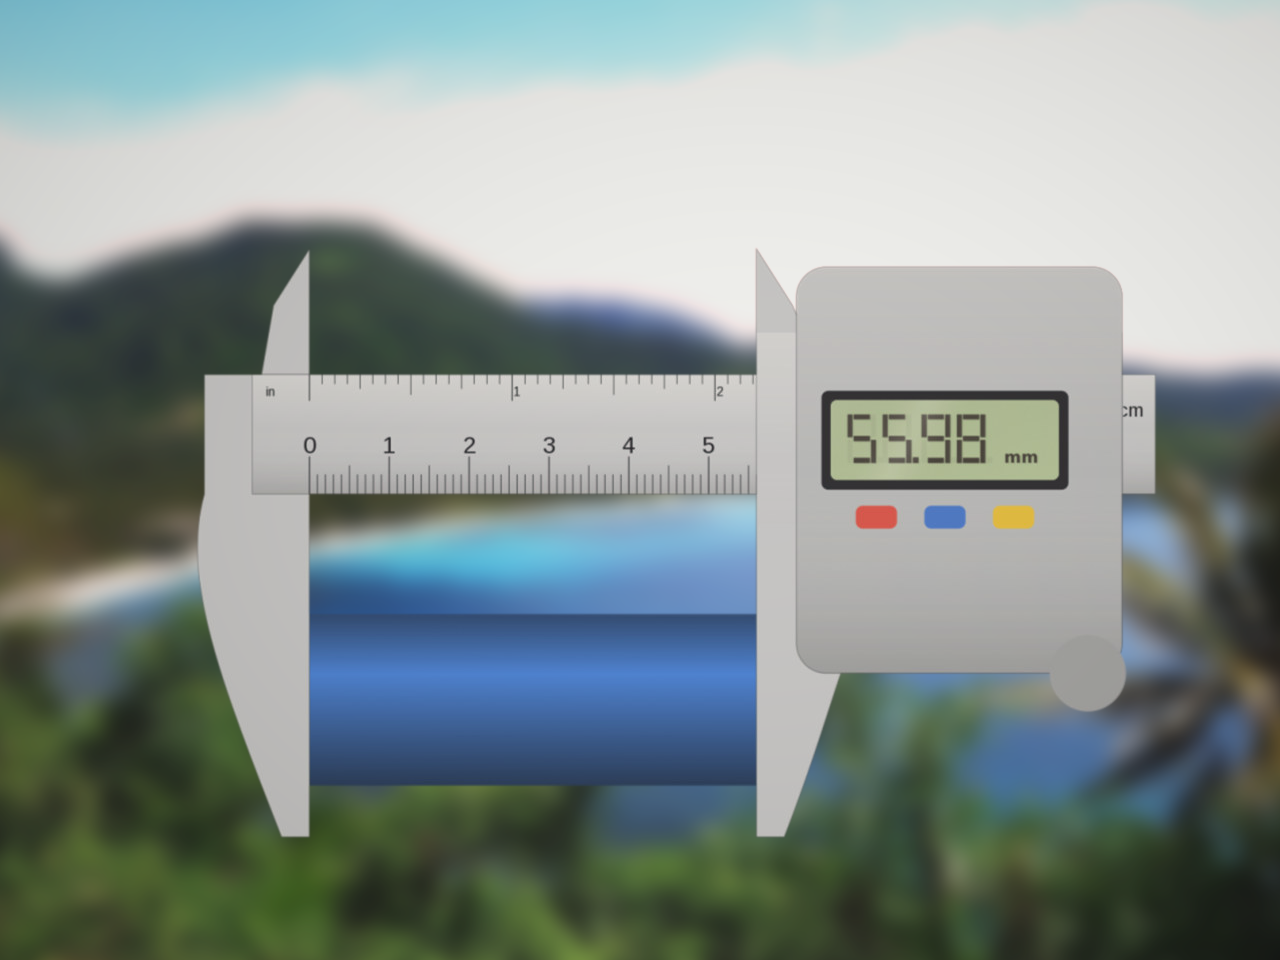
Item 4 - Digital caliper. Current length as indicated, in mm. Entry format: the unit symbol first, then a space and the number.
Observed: mm 55.98
